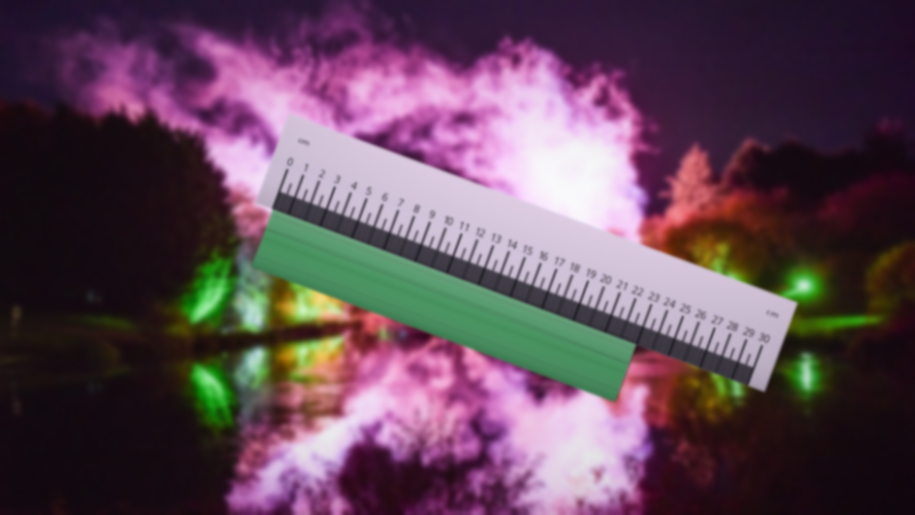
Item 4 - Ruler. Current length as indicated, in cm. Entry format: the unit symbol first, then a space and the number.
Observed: cm 23
